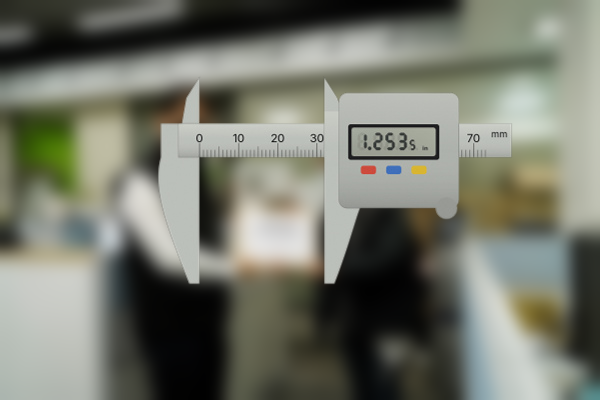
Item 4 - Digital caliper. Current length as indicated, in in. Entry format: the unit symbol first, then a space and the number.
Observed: in 1.2535
